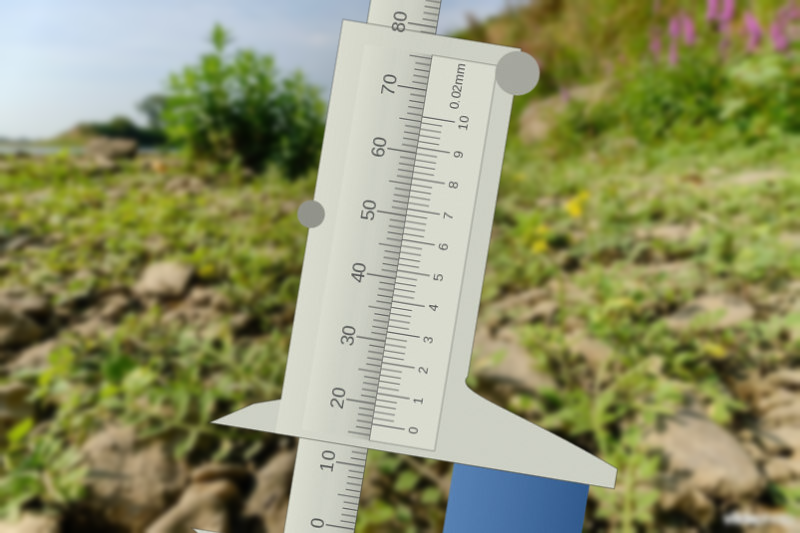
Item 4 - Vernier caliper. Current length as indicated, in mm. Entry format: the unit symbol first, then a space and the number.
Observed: mm 16.8
